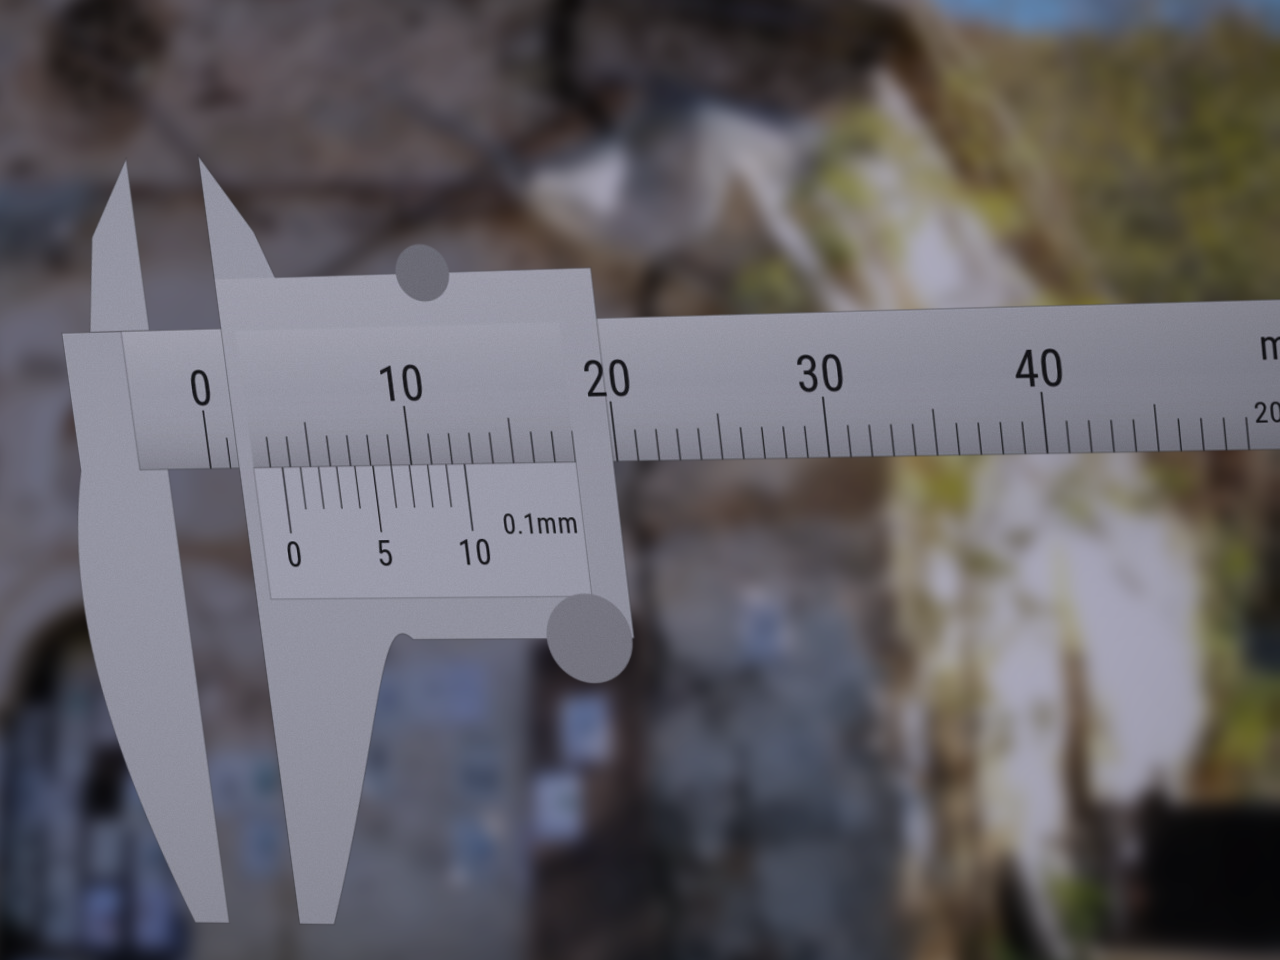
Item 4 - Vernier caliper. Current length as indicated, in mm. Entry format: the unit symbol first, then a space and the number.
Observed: mm 3.6
